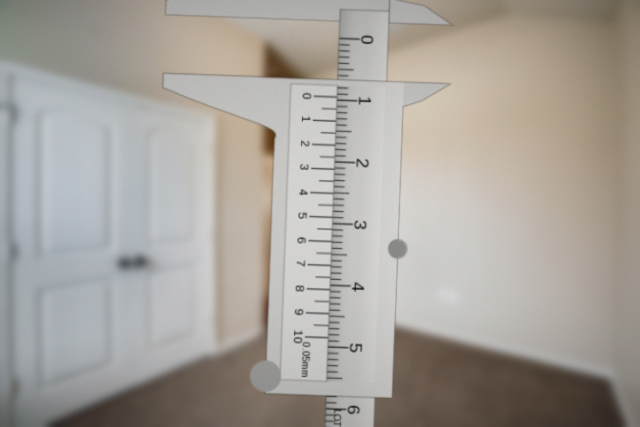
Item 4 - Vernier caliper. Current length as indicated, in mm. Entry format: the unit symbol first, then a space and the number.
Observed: mm 9.5
